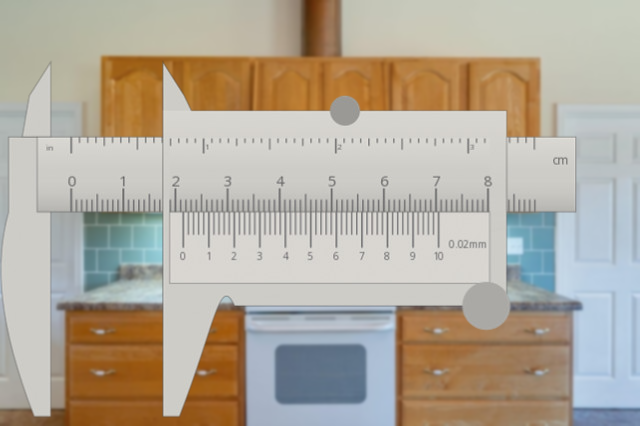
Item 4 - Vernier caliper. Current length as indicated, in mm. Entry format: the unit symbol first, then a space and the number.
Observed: mm 21.5
